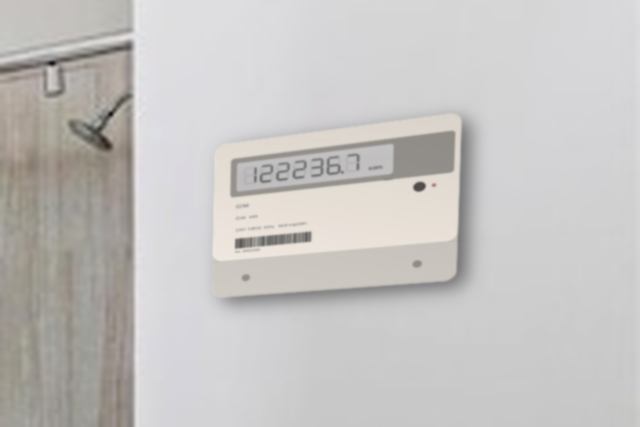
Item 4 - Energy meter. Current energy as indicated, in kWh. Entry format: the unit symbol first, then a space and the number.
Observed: kWh 122236.7
